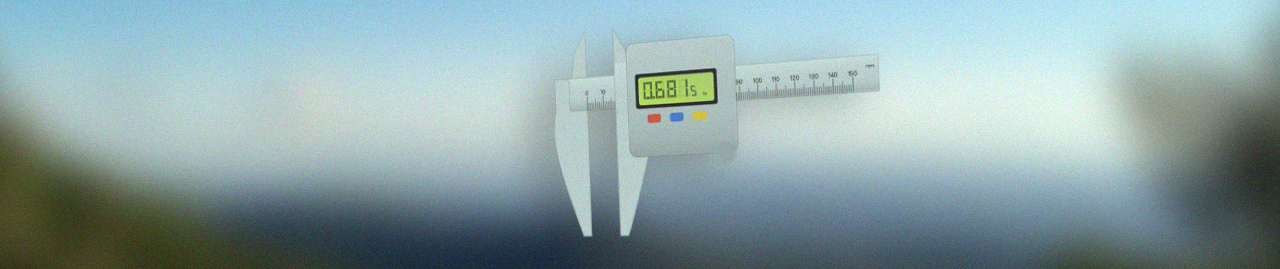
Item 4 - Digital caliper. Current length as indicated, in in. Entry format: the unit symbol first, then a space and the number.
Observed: in 0.6815
